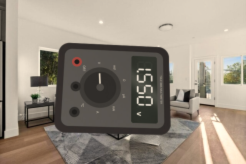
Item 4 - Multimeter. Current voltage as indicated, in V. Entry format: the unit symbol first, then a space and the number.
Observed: V 1.550
